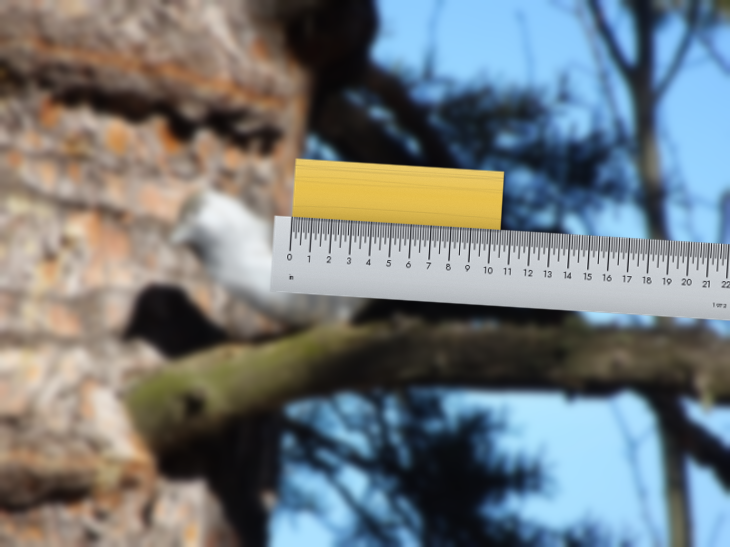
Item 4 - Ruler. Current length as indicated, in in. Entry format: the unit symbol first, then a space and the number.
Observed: in 10.5
